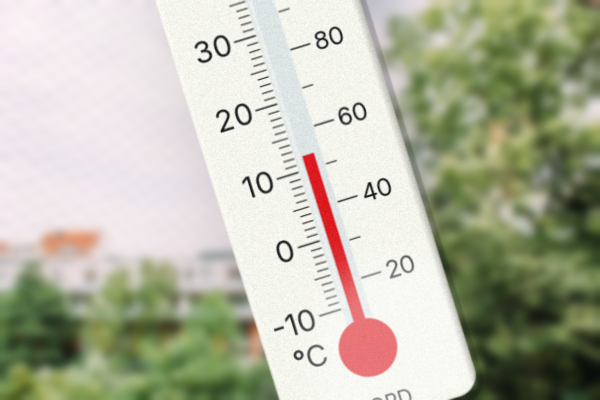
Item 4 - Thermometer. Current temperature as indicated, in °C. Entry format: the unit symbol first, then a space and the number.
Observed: °C 12
